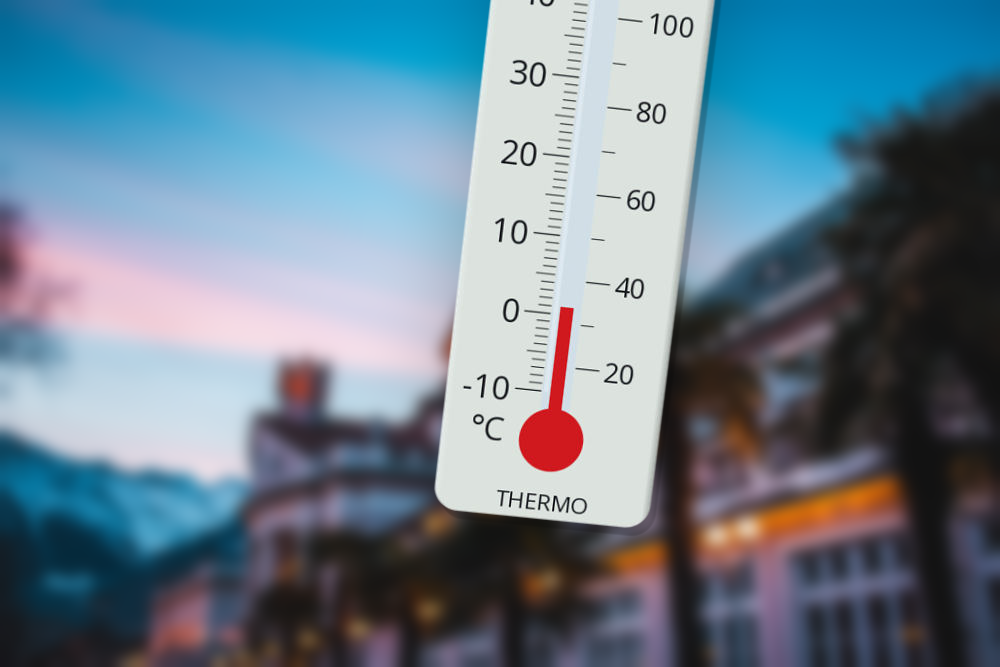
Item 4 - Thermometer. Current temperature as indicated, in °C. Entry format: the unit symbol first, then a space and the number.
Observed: °C 1
